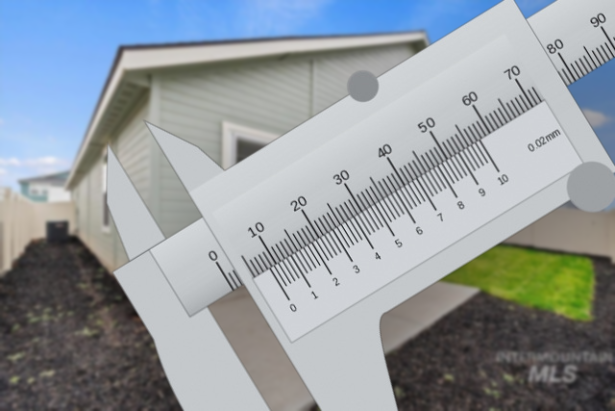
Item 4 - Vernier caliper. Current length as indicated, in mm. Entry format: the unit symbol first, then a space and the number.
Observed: mm 8.5
